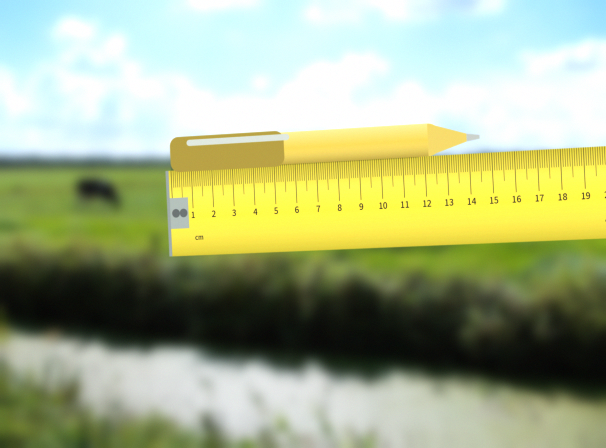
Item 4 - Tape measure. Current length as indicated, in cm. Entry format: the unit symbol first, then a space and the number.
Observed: cm 14.5
